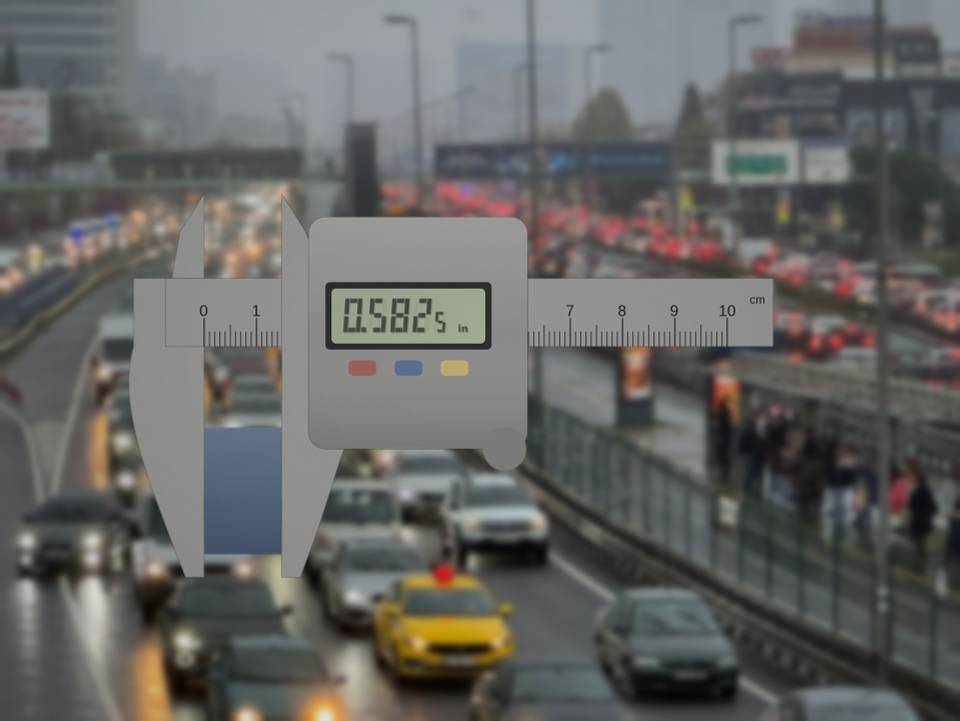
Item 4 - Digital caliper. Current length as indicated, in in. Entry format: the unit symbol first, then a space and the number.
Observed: in 0.5825
